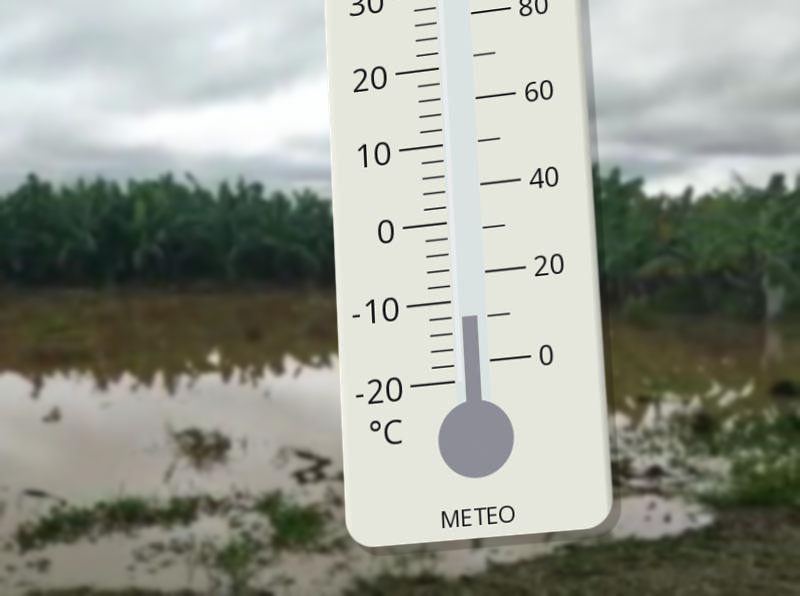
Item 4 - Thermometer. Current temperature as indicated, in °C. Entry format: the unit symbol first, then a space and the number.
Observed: °C -12
